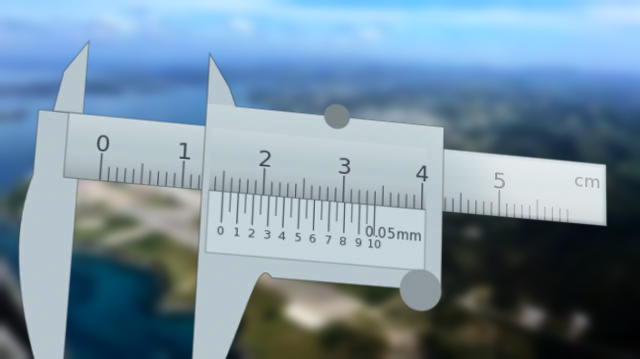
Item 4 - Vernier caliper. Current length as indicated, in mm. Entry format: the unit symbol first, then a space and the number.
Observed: mm 15.0
